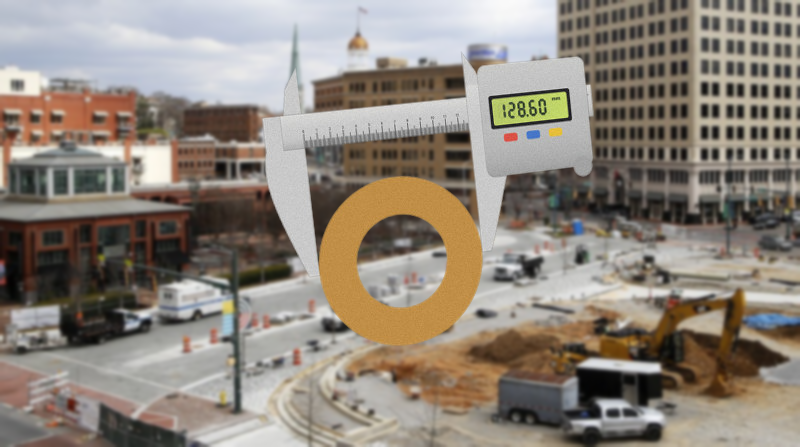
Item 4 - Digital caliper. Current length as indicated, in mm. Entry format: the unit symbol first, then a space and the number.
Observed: mm 128.60
